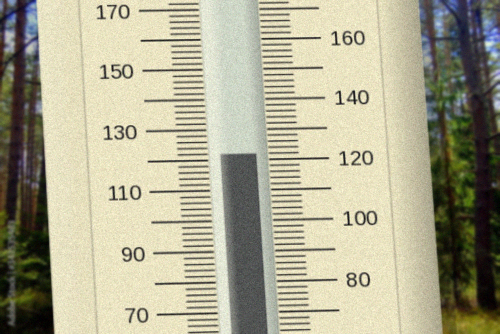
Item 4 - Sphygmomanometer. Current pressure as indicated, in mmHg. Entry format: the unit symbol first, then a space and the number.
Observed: mmHg 122
